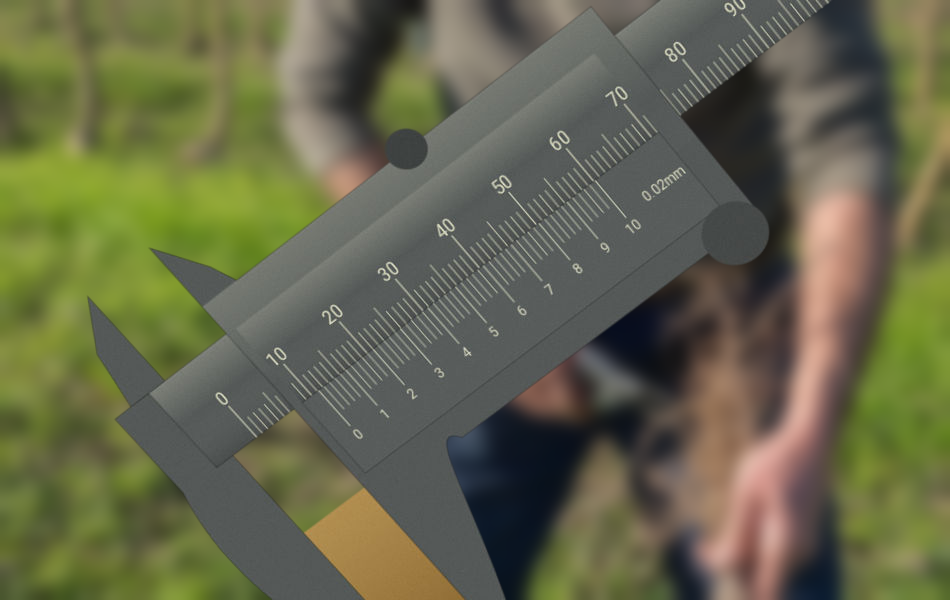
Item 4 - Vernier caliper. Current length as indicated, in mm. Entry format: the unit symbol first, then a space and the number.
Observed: mm 11.2
